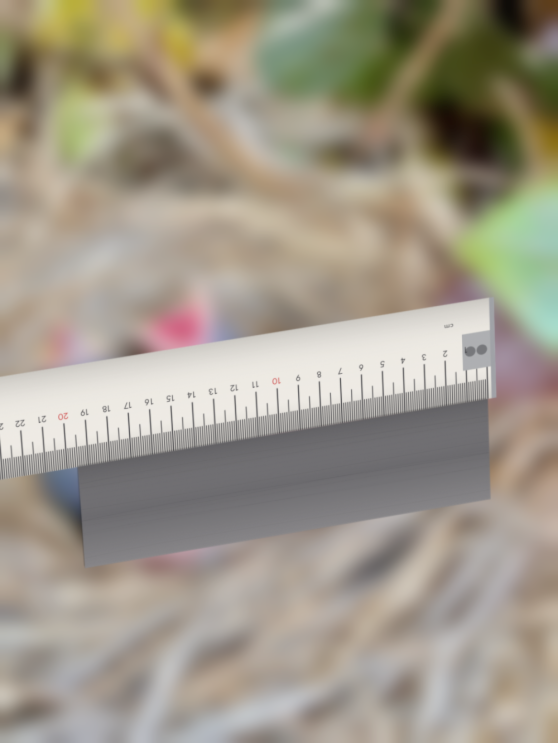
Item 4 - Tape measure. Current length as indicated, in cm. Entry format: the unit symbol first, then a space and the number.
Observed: cm 19.5
